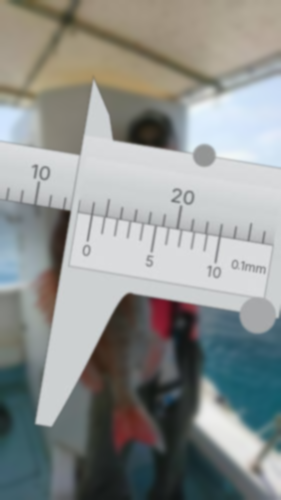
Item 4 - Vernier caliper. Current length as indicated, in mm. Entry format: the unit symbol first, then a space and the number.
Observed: mm 14.0
